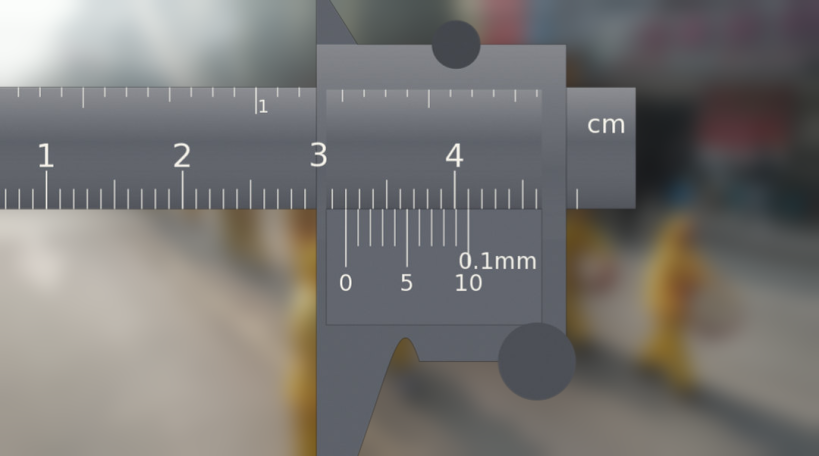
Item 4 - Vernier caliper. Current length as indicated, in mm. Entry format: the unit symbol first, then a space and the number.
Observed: mm 32.0
